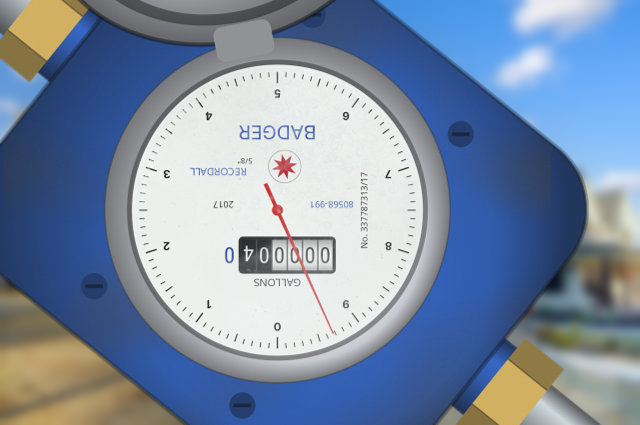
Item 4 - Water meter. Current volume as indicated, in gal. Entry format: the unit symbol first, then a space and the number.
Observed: gal 39.3
